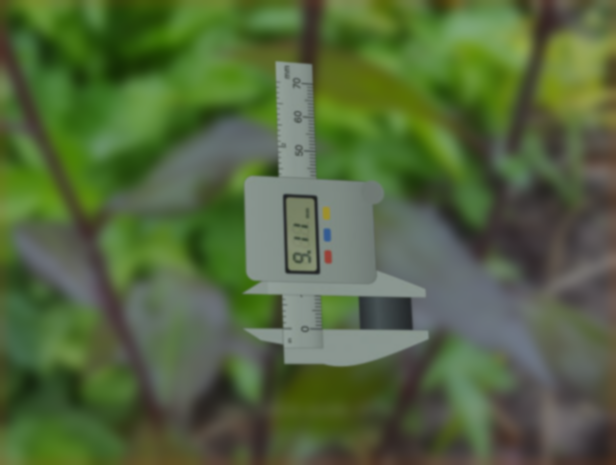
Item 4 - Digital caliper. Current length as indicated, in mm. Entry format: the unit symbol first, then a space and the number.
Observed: mm 9.11
